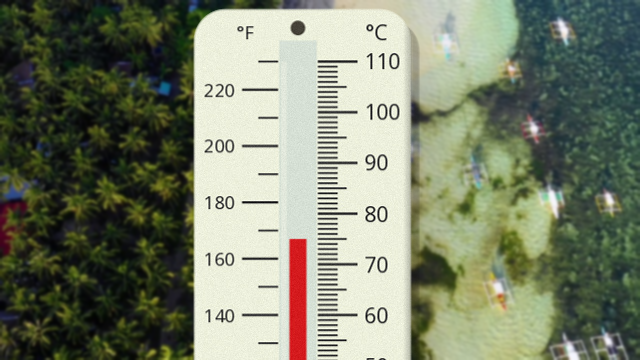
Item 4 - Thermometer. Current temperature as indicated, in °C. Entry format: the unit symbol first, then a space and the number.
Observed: °C 75
